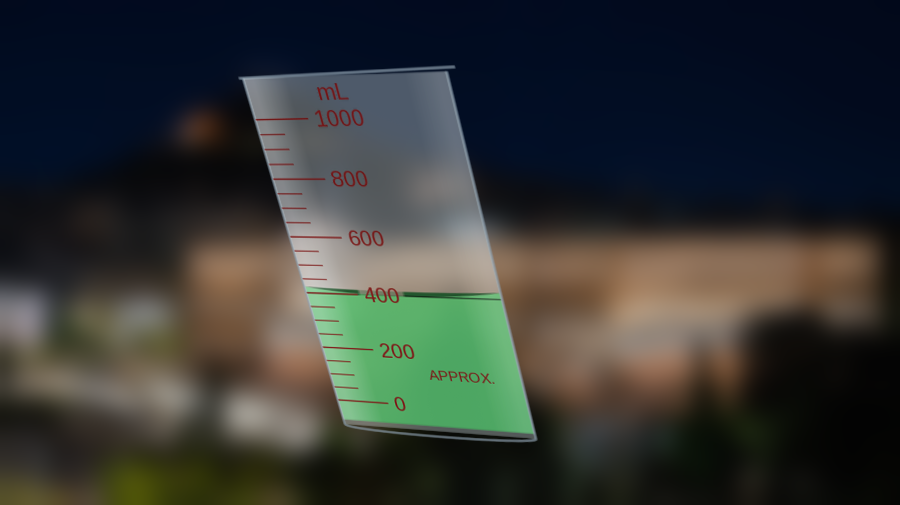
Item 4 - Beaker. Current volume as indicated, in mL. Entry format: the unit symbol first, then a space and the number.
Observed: mL 400
